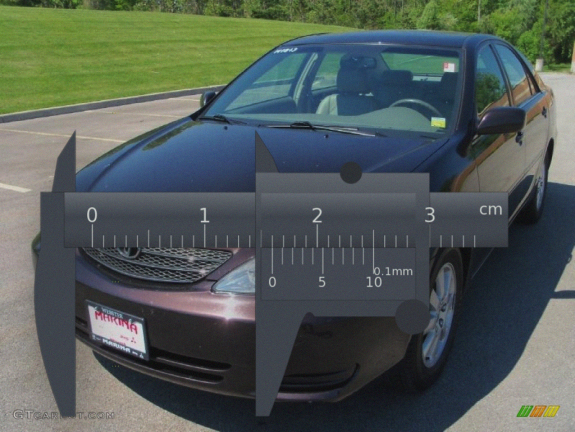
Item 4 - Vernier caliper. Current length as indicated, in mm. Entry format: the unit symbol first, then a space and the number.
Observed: mm 16.0
